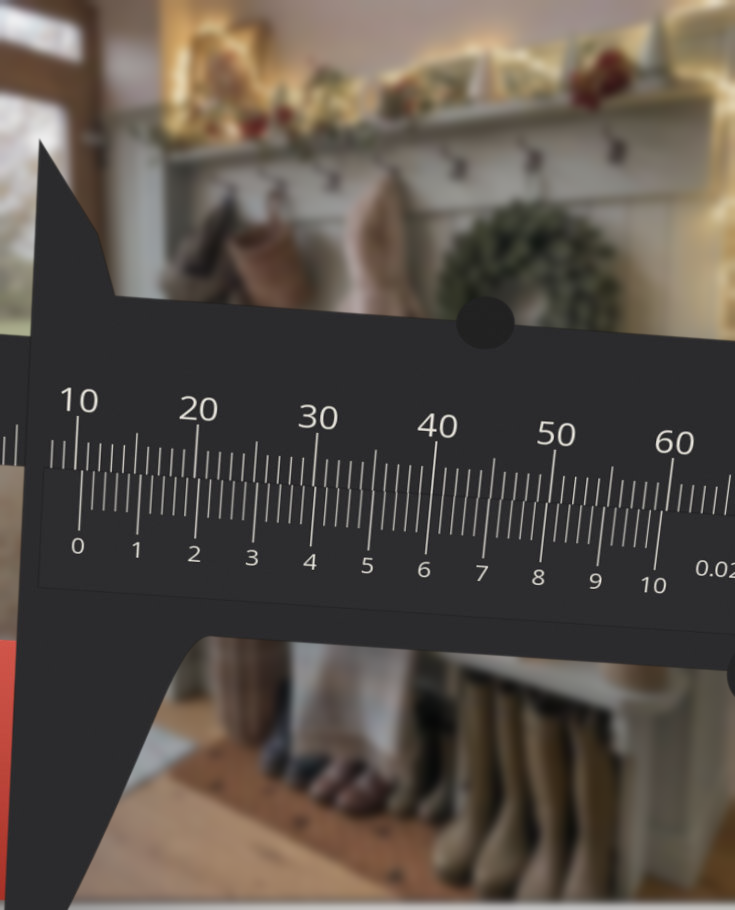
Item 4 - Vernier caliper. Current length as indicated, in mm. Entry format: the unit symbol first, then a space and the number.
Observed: mm 10.6
